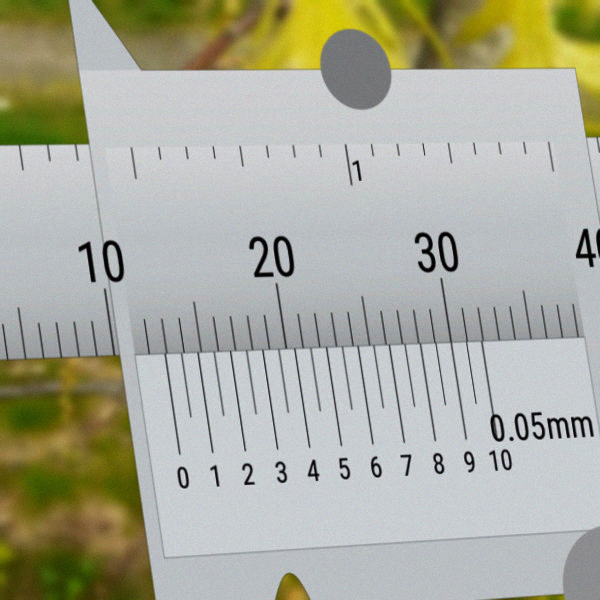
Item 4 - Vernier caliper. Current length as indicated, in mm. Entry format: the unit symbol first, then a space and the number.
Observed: mm 12.9
